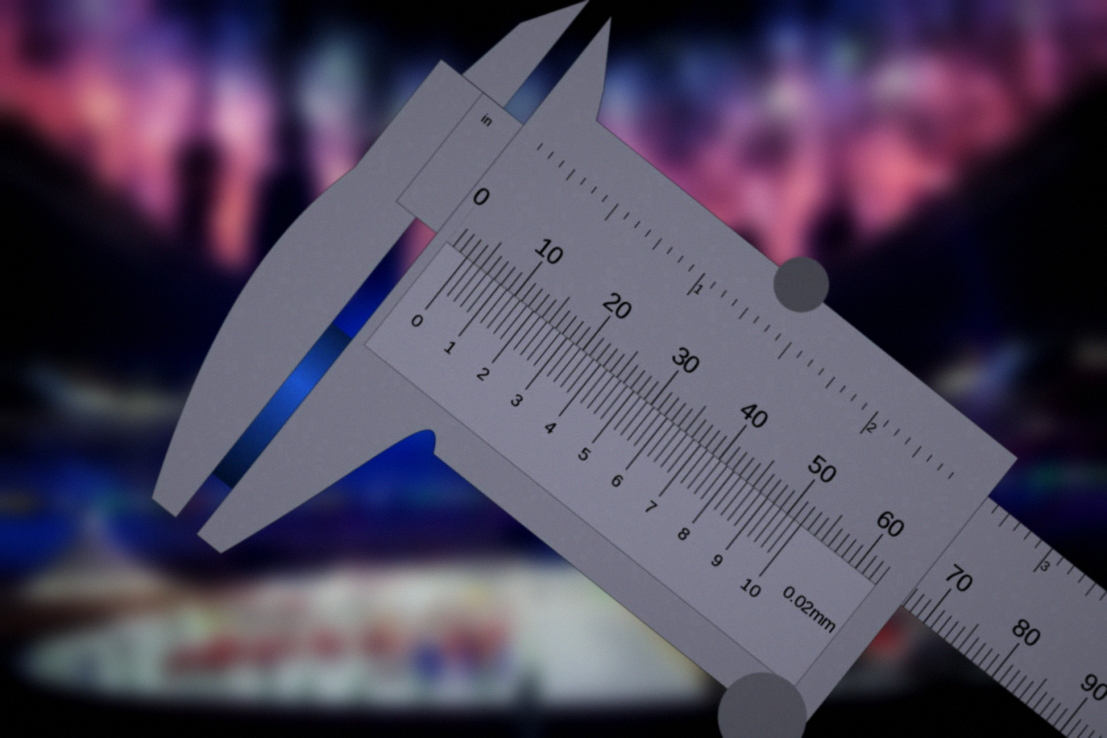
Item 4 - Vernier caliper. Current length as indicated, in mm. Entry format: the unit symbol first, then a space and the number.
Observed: mm 3.0
